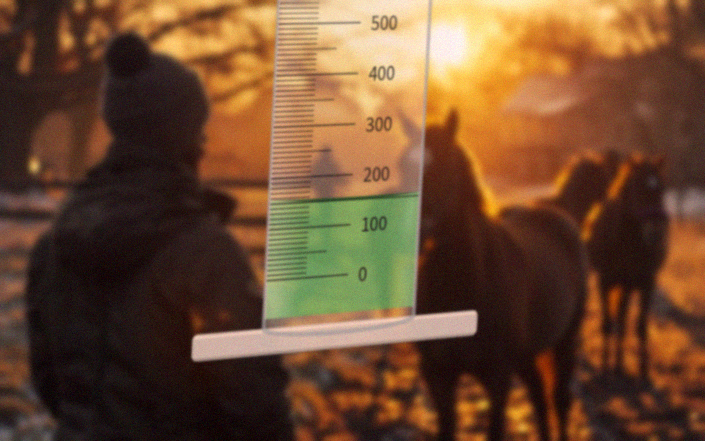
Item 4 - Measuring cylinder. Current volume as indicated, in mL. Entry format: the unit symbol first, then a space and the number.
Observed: mL 150
